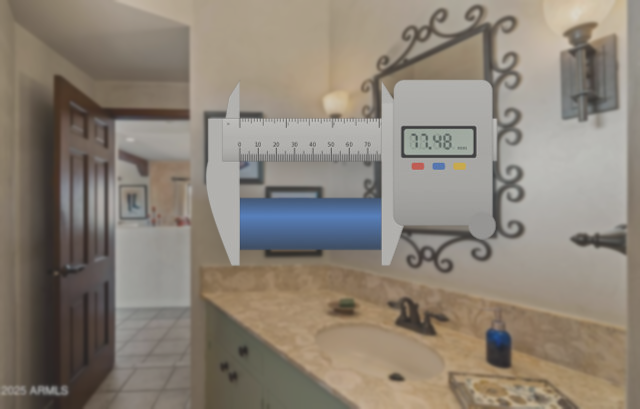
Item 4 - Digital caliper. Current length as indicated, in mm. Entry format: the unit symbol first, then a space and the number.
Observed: mm 77.48
